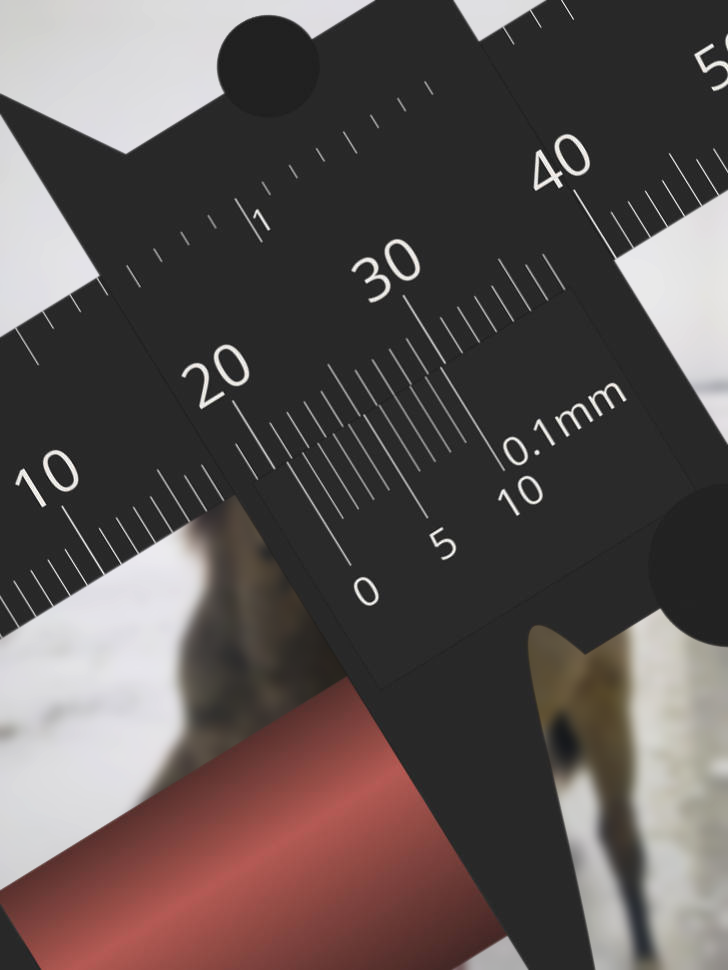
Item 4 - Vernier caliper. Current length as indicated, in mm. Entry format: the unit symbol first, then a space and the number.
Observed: mm 20.7
